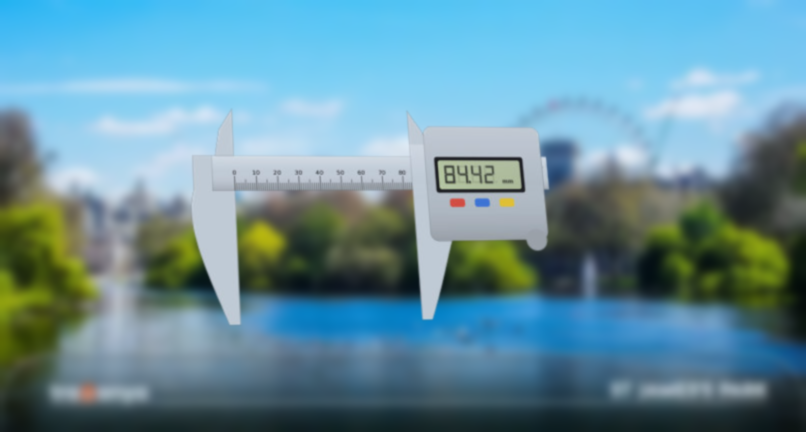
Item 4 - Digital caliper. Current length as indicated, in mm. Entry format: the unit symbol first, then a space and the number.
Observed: mm 84.42
